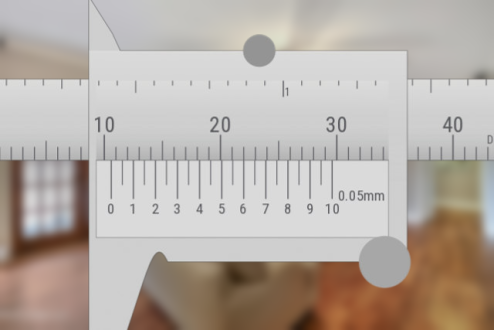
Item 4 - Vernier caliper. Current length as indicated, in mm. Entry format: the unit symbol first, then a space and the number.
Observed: mm 10.6
